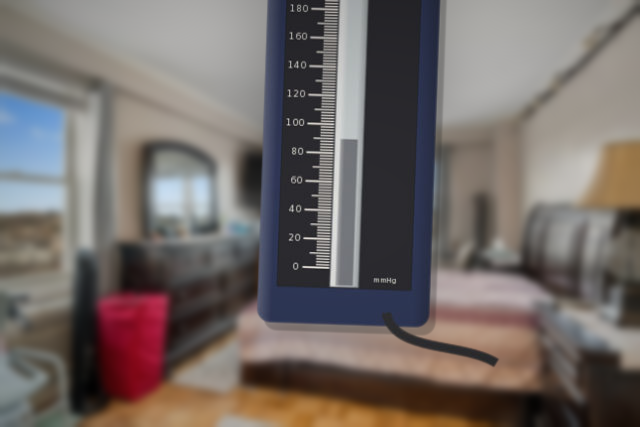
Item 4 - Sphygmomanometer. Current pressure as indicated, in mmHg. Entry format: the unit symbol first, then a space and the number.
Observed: mmHg 90
